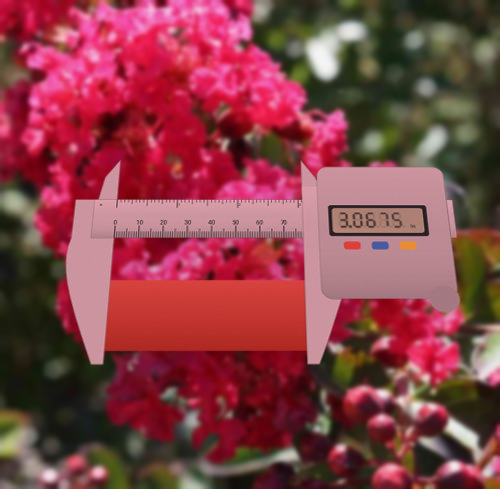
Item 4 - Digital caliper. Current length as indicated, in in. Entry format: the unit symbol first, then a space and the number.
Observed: in 3.0675
